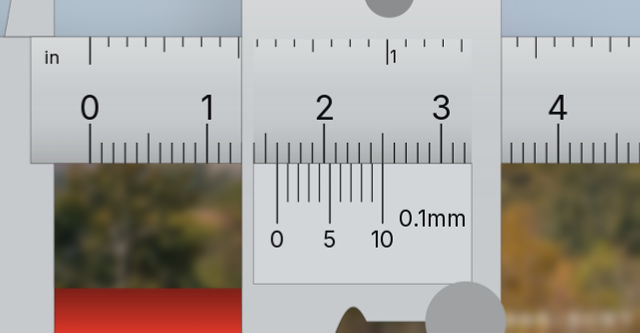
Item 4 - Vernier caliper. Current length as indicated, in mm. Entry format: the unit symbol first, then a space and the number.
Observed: mm 16.0
